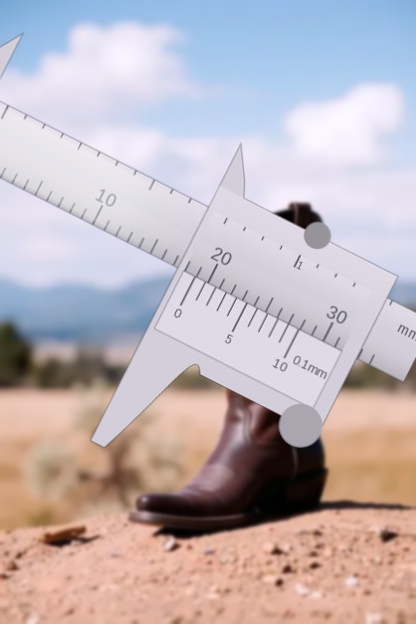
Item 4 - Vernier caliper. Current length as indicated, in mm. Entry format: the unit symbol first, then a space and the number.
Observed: mm 18.9
